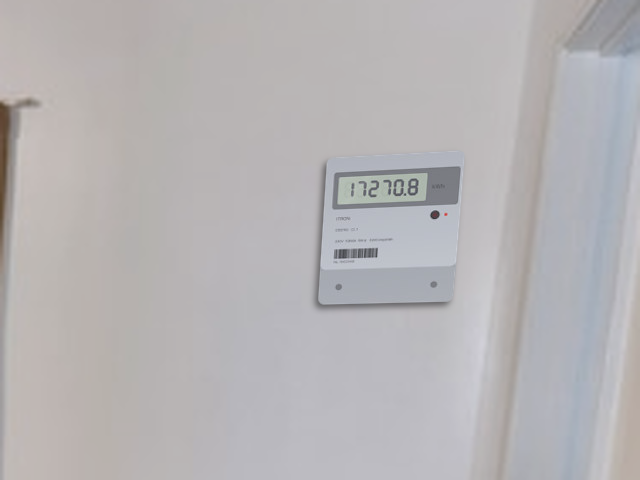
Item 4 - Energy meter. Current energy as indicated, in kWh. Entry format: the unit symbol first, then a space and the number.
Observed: kWh 17270.8
